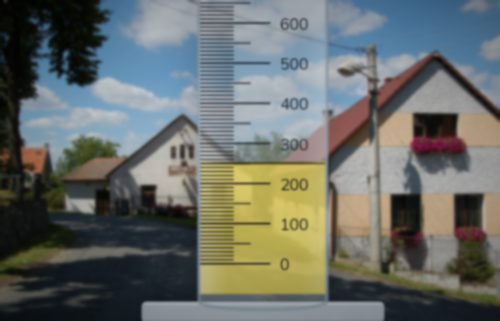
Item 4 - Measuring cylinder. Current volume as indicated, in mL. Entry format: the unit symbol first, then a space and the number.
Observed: mL 250
